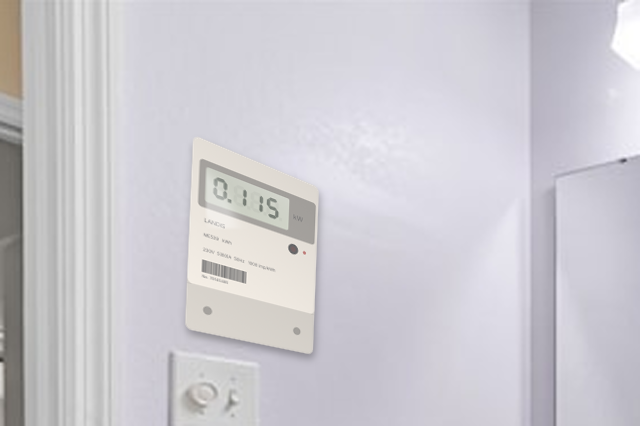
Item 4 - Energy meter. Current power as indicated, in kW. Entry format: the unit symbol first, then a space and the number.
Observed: kW 0.115
